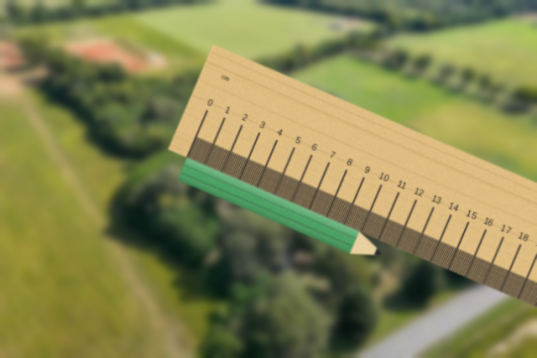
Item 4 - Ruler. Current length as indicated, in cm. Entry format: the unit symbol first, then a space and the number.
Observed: cm 11.5
